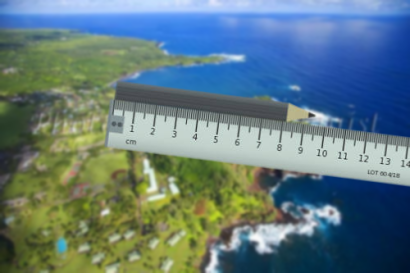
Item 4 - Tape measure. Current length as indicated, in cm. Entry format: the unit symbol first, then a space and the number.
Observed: cm 9.5
